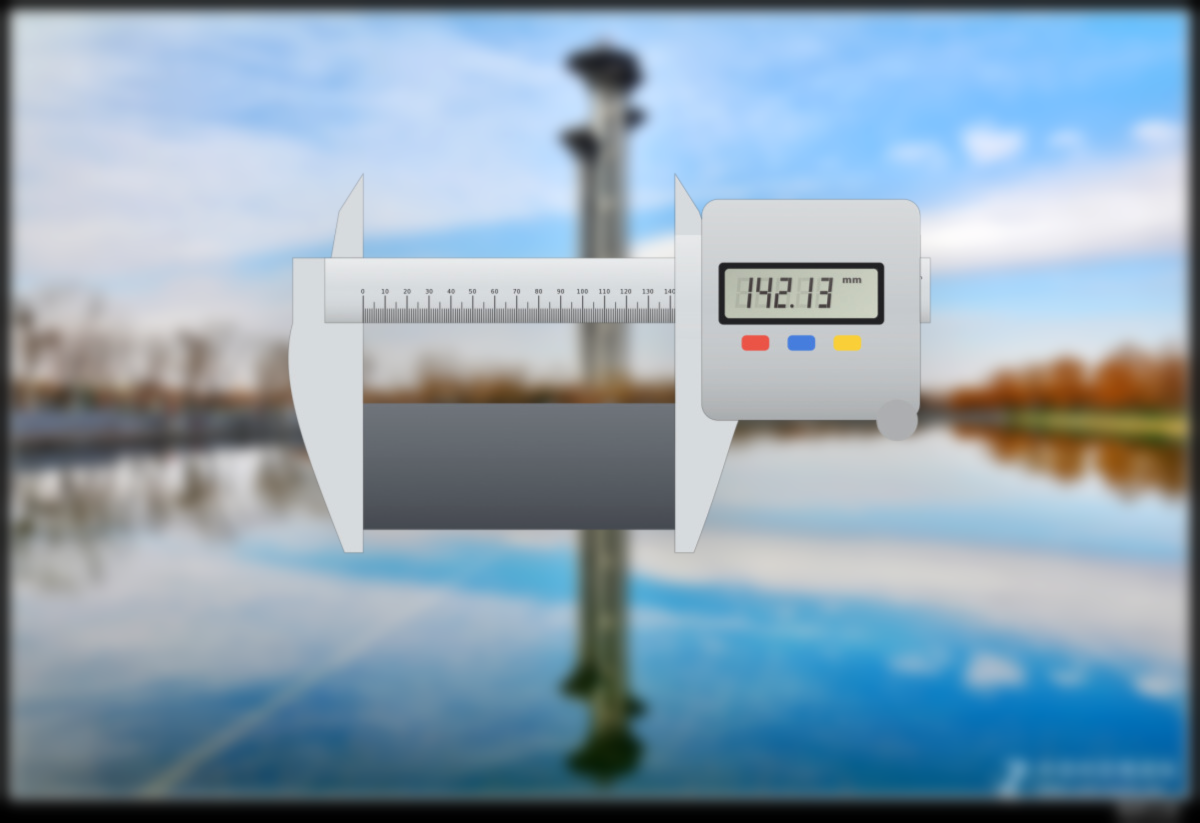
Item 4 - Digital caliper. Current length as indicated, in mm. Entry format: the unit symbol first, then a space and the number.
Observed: mm 142.13
